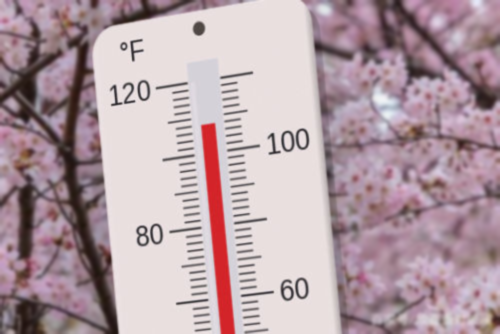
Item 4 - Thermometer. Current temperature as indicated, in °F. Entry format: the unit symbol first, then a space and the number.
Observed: °F 108
